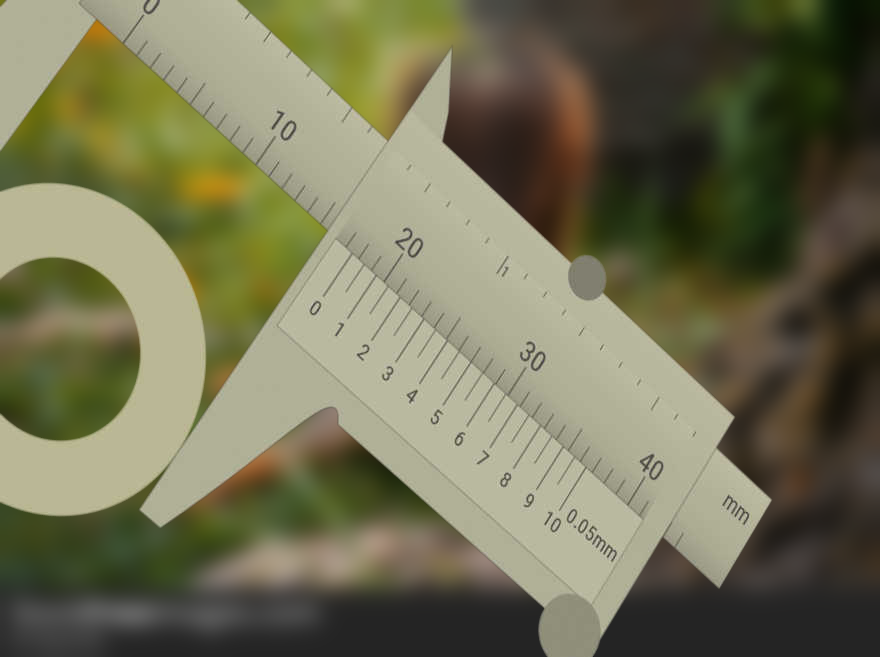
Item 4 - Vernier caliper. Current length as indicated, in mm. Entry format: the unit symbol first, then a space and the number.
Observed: mm 17.5
